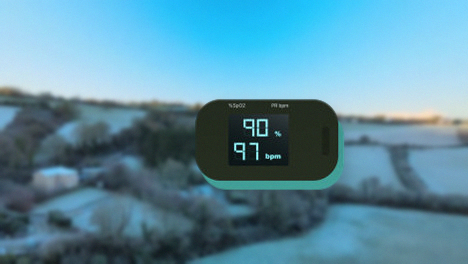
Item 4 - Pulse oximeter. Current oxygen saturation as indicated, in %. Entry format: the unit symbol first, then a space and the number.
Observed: % 90
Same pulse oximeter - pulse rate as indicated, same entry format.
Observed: bpm 97
